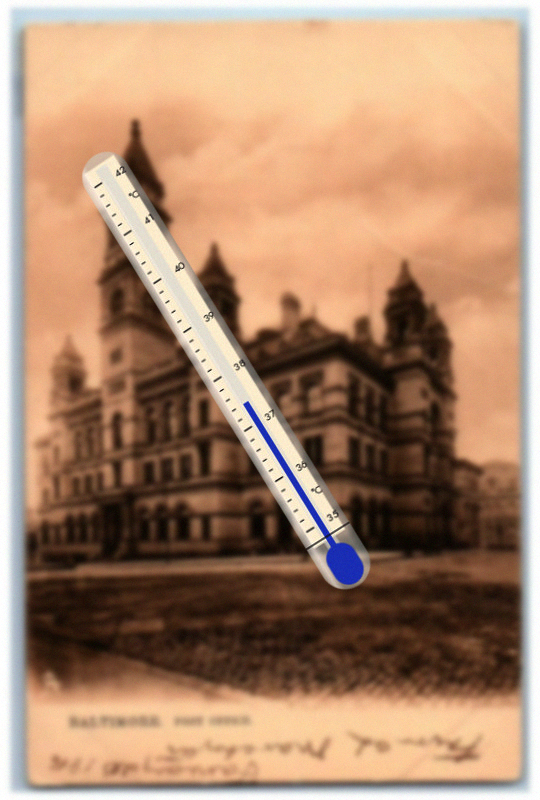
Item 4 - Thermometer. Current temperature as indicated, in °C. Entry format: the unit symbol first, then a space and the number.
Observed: °C 37.4
